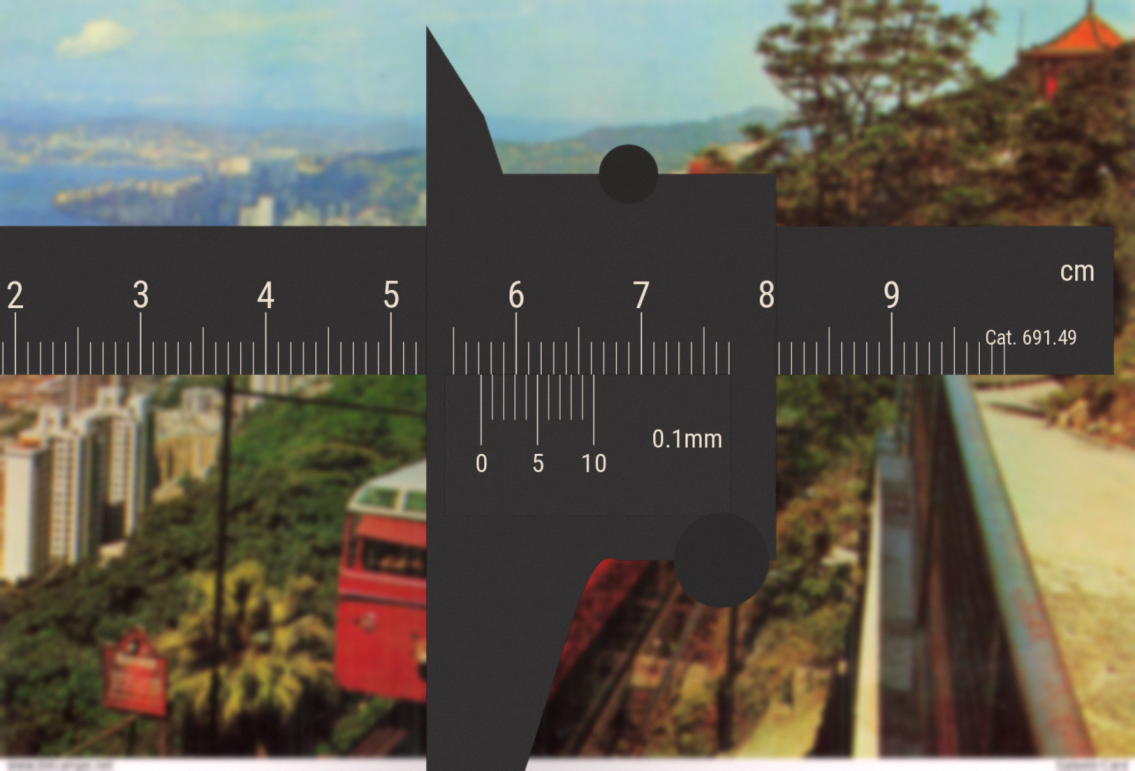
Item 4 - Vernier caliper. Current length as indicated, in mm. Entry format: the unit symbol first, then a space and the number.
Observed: mm 57.2
